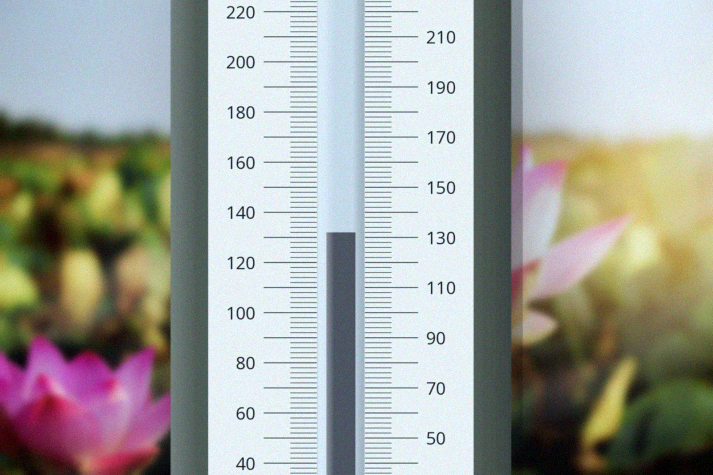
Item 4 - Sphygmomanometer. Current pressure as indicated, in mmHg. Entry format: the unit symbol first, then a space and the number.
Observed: mmHg 132
